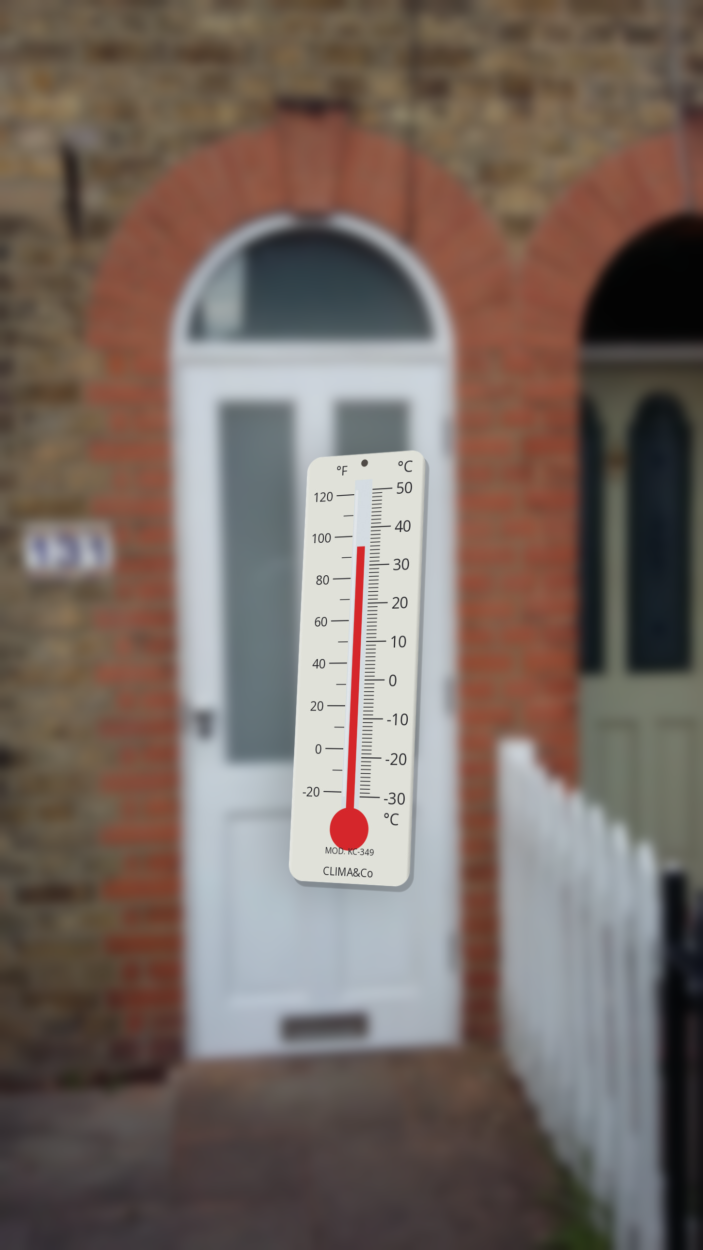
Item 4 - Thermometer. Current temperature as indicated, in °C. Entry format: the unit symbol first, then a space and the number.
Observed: °C 35
